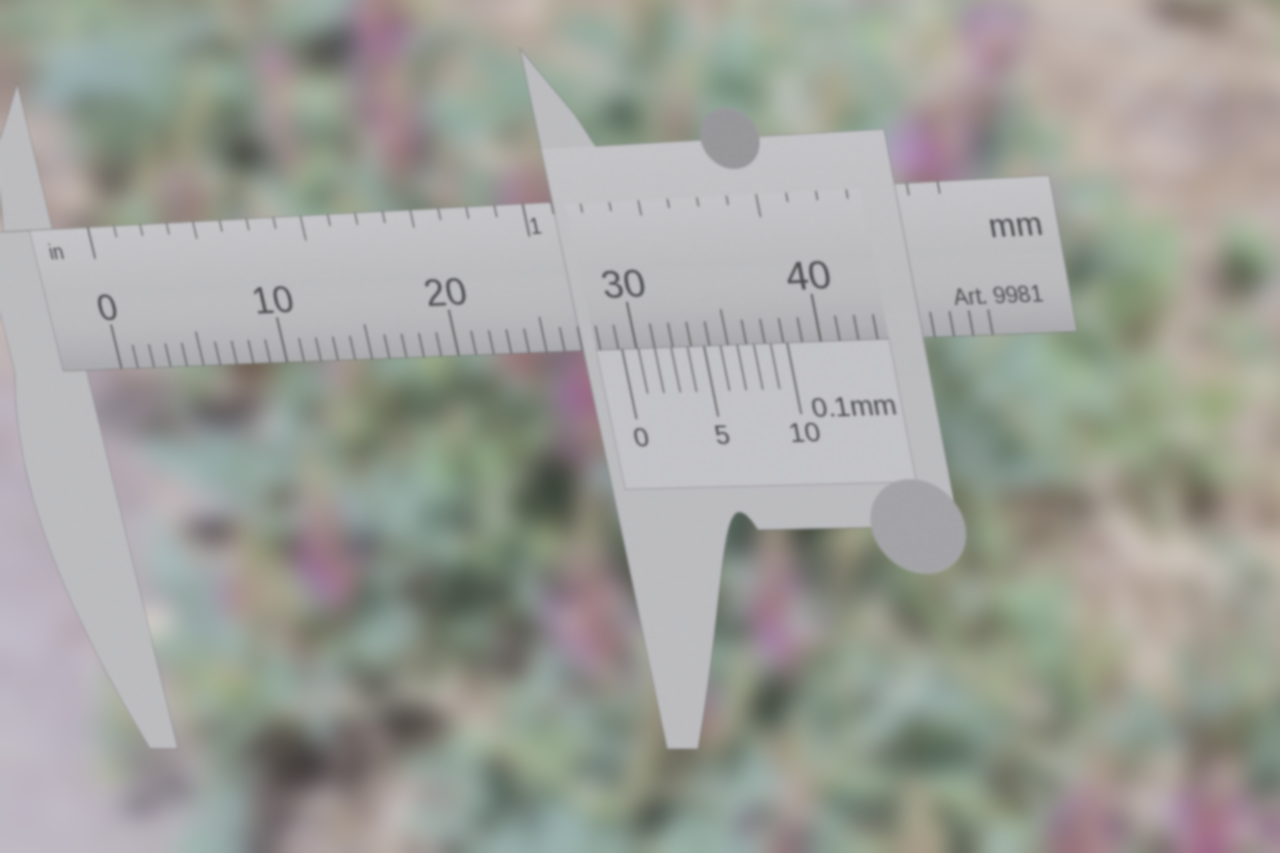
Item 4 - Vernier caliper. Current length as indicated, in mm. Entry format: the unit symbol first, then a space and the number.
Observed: mm 29.2
